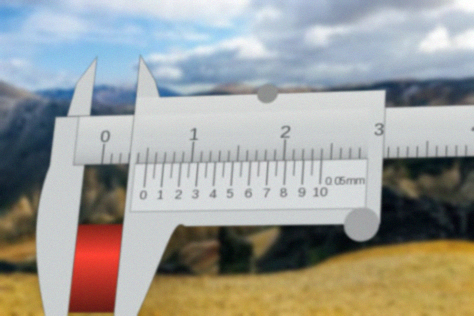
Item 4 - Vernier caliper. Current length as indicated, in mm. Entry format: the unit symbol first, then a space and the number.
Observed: mm 5.0
